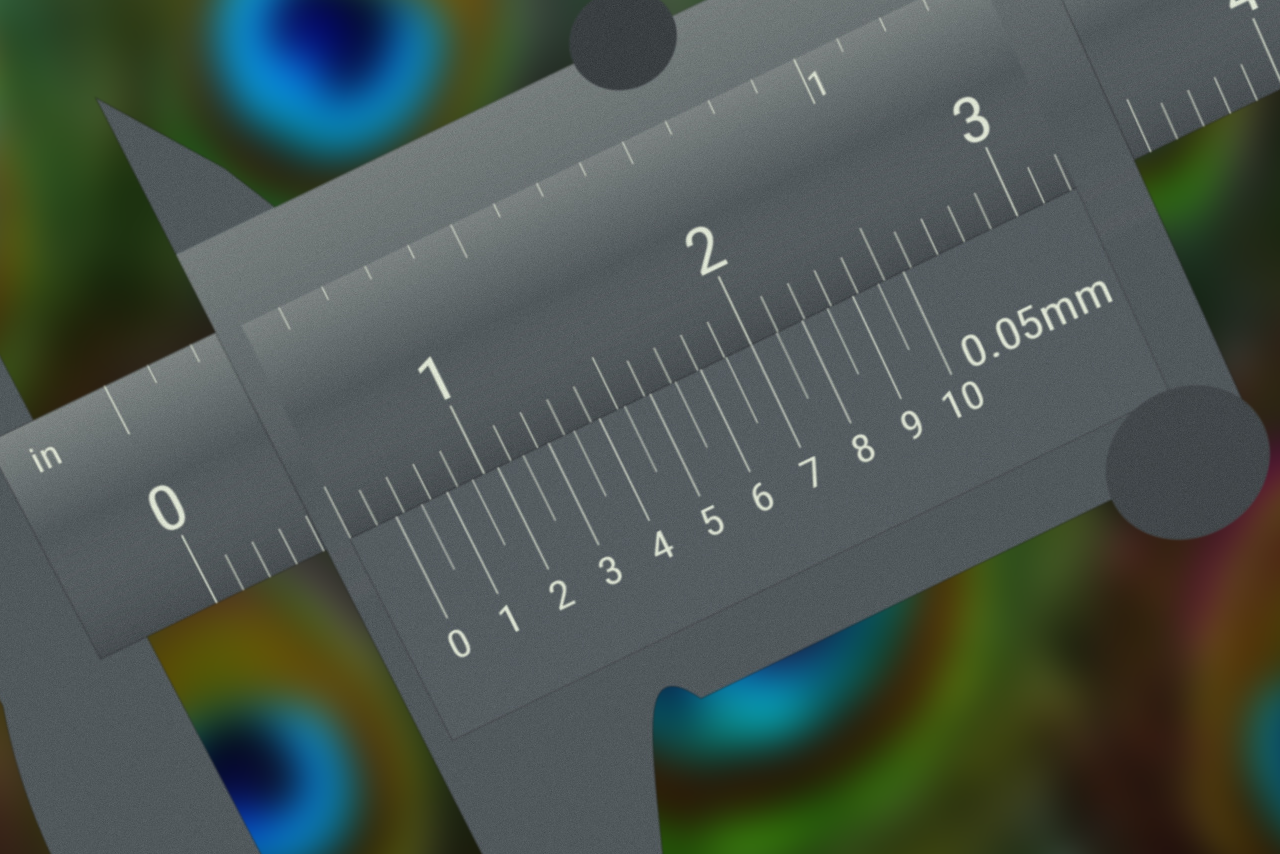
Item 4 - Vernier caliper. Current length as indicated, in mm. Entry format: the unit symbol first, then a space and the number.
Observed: mm 6.70
